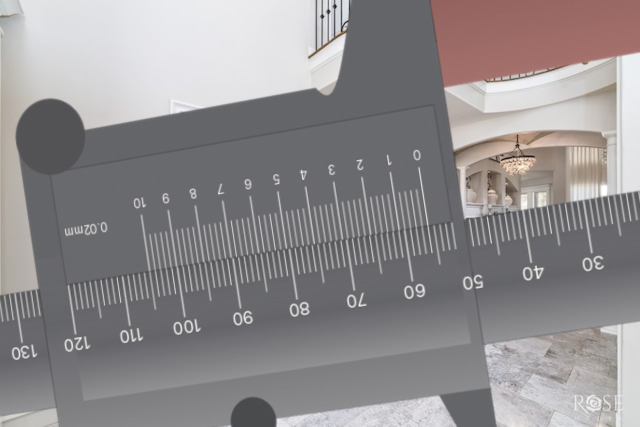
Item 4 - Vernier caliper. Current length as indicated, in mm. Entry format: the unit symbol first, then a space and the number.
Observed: mm 56.0
